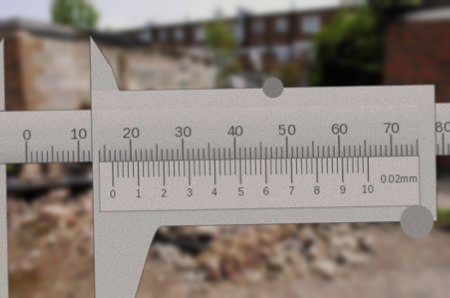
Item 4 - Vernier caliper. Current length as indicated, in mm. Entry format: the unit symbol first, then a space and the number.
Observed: mm 16.5
